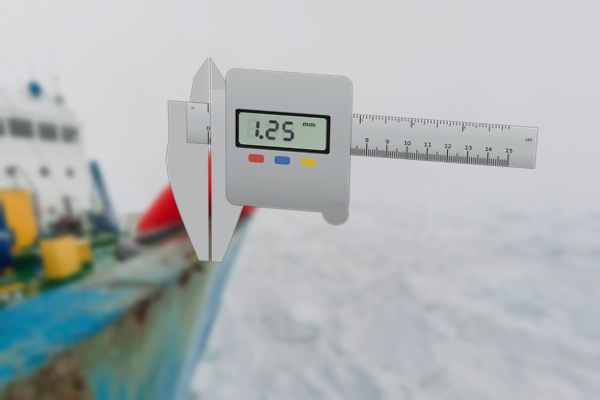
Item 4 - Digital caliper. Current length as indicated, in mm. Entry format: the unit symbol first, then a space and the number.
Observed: mm 1.25
